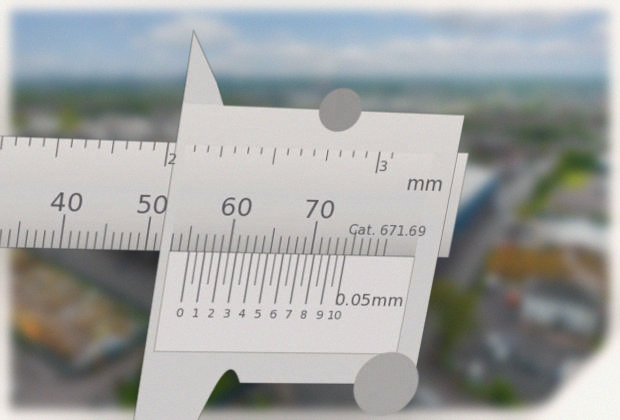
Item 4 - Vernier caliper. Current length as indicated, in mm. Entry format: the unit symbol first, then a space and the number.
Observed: mm 55.2
